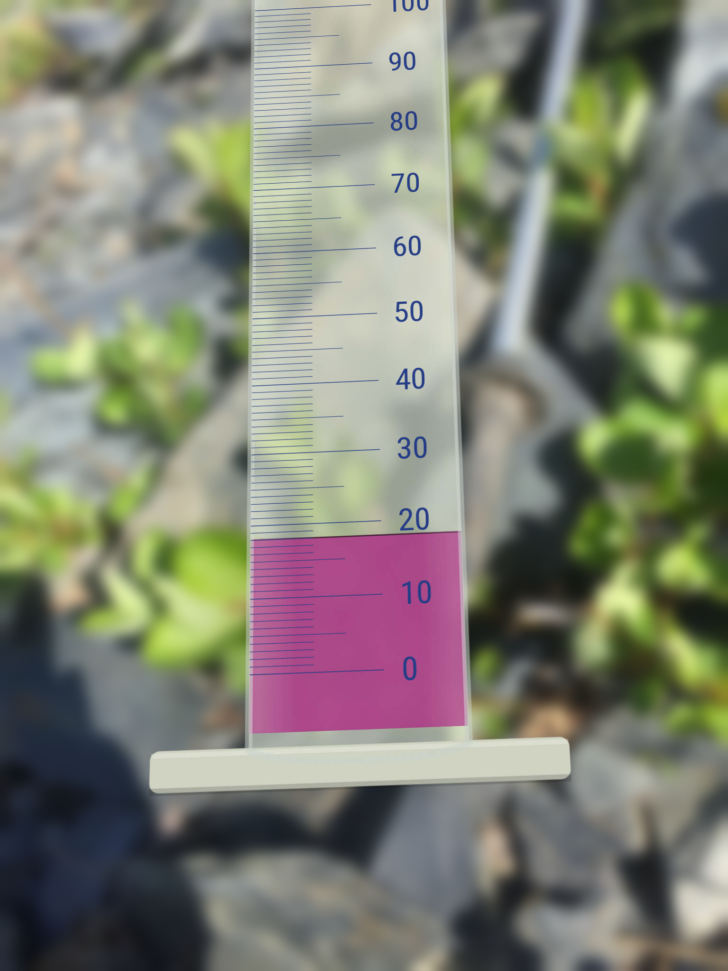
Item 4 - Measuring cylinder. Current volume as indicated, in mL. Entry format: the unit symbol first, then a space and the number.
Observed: mL 18
